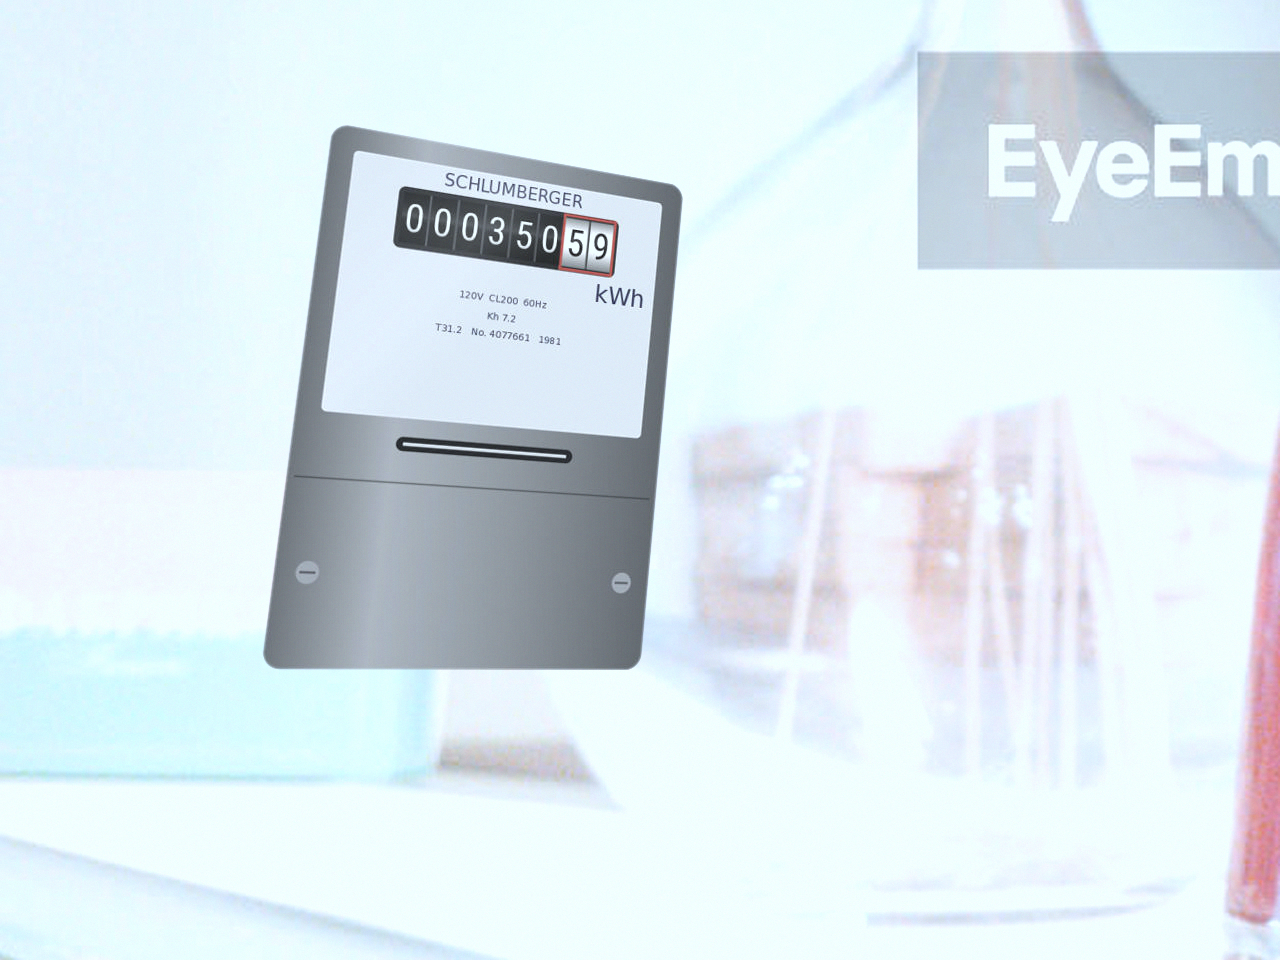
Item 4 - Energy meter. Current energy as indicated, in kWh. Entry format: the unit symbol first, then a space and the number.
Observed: kWh 350.59
